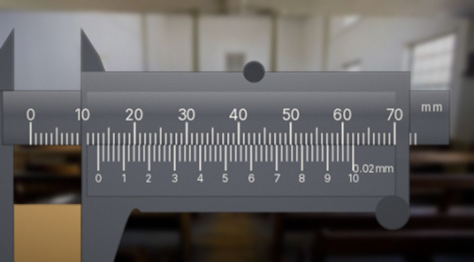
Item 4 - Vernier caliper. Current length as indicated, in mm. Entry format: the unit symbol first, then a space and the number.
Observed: mm 13.0
